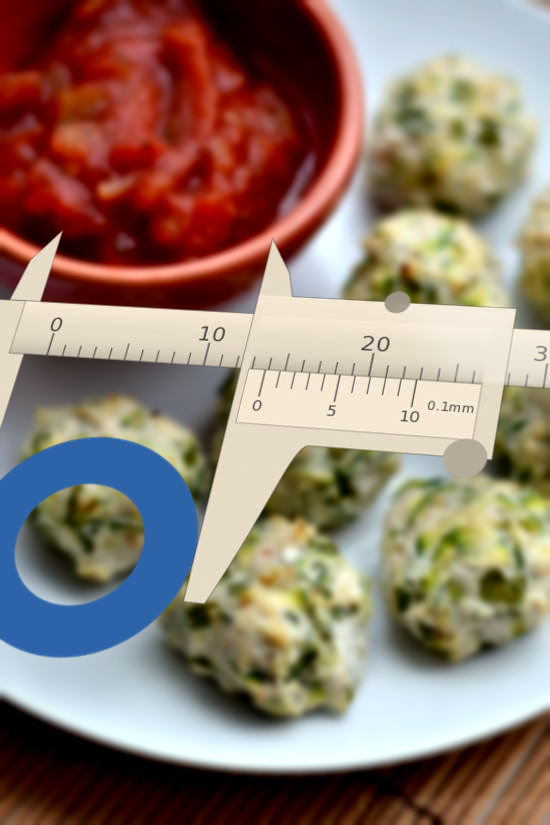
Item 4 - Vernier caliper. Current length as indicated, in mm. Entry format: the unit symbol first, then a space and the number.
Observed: mm 13.8
